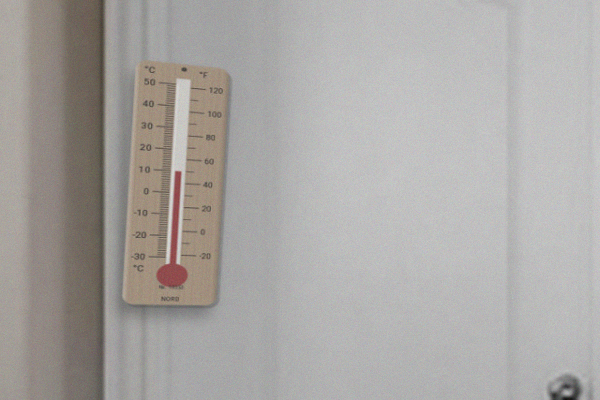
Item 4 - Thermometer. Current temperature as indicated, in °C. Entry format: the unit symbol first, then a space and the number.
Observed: °C 10
